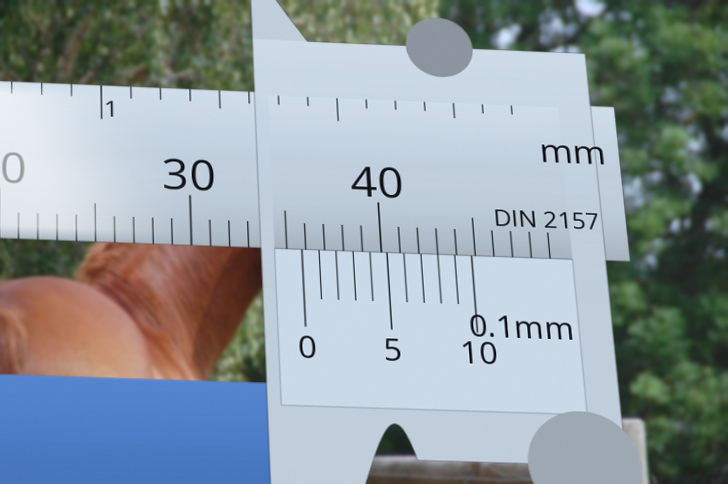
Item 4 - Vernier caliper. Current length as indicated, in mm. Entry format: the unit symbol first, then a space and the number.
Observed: mm 35.8
